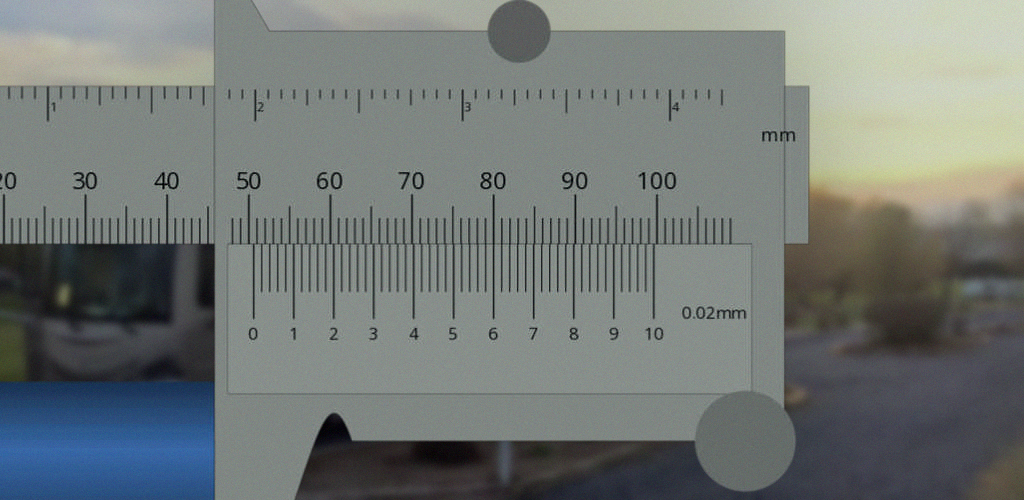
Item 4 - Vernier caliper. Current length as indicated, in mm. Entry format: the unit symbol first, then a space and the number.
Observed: mm 50.6
